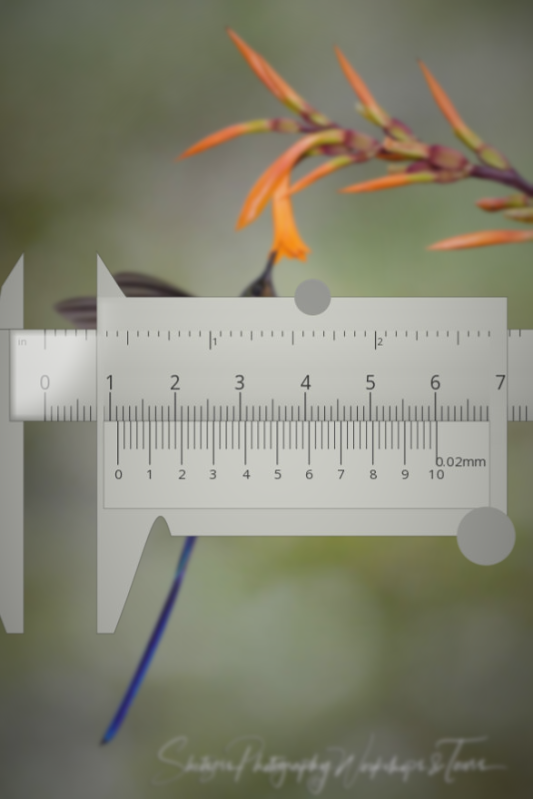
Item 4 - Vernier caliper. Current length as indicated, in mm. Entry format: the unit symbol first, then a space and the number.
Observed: mm 11.2
